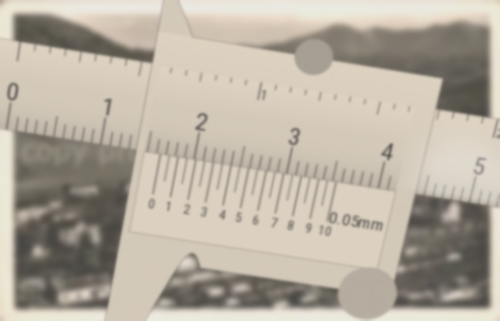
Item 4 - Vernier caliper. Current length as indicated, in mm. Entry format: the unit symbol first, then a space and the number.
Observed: mm 16.4
